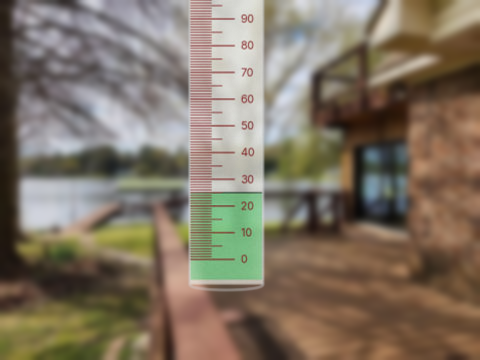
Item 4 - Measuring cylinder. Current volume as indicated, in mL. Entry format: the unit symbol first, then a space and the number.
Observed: mL 25
